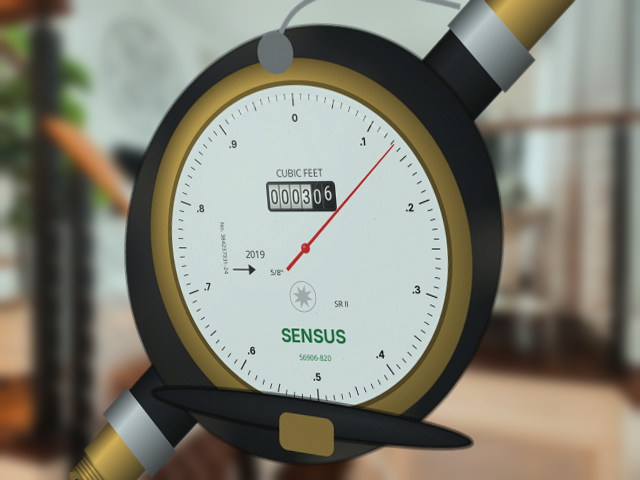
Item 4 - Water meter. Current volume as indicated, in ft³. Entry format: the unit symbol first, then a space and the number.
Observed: ft³ 306.13
